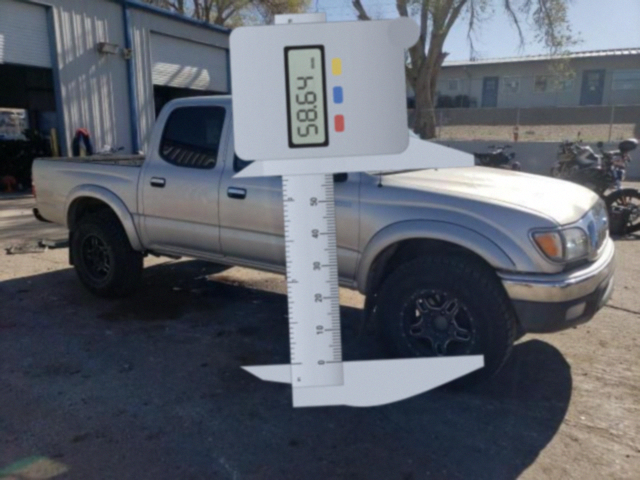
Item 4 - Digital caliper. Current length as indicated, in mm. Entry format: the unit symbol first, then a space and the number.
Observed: mm 58.64
